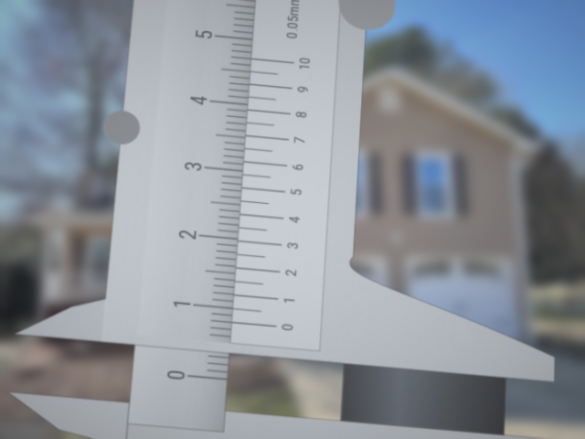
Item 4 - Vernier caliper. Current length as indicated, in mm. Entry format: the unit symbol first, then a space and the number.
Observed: mm 8.0
